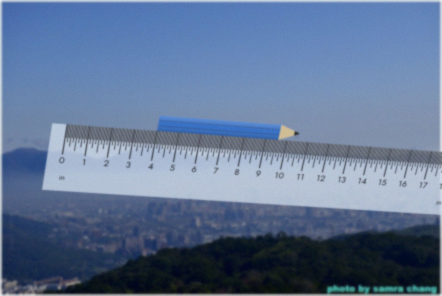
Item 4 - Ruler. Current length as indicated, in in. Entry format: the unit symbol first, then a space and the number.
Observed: in 6.5
